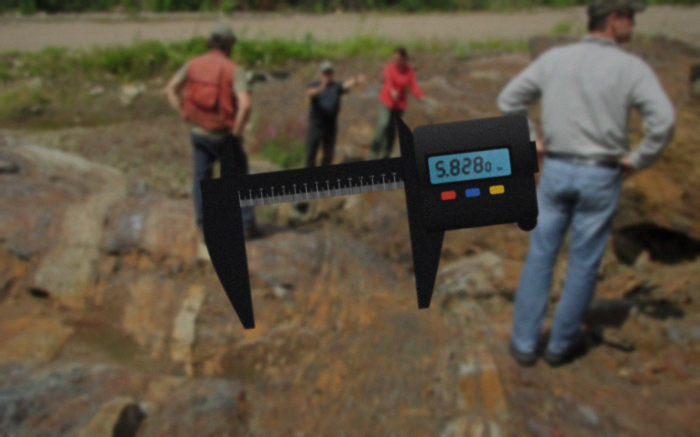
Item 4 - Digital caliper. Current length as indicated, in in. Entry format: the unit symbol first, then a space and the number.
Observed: in 5.8280
